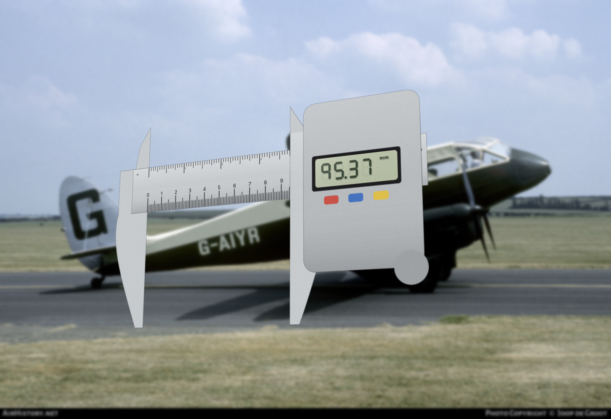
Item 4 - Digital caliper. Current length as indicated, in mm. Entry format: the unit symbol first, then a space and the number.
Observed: mm 95.37
